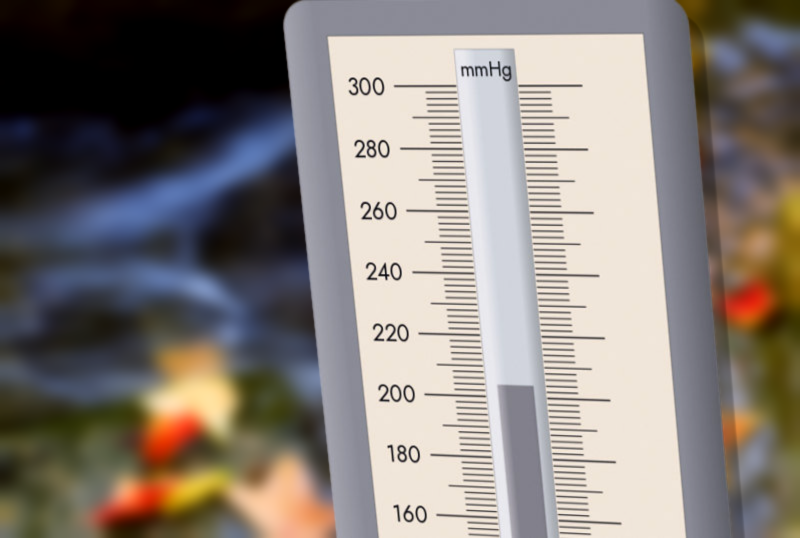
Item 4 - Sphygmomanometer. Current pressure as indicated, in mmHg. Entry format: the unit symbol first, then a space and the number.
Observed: mmHg 204
